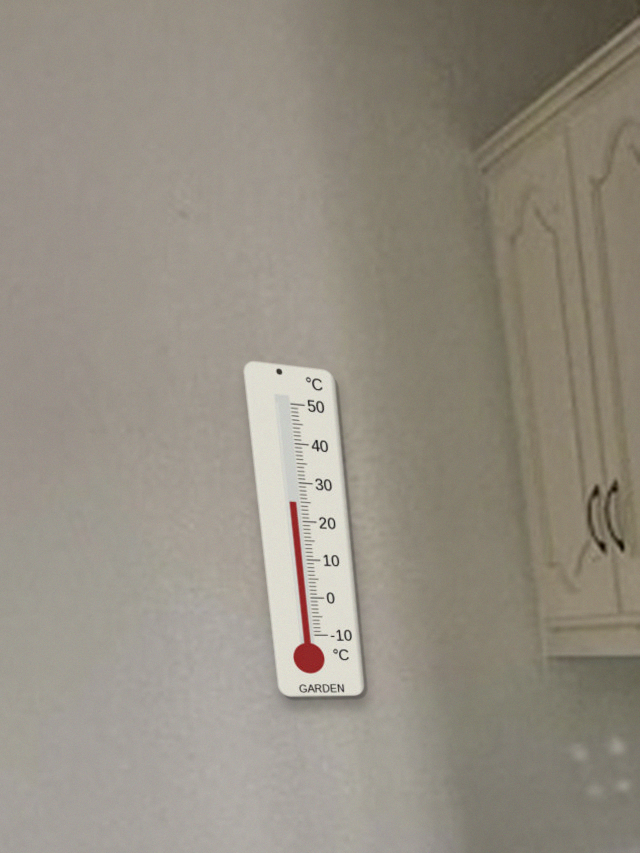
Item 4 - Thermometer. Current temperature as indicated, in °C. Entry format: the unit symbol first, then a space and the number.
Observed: °C 25
